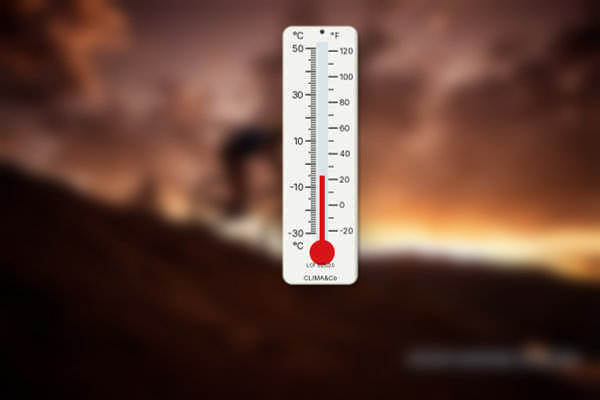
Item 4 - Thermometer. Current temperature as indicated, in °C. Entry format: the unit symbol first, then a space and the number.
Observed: °C -5
